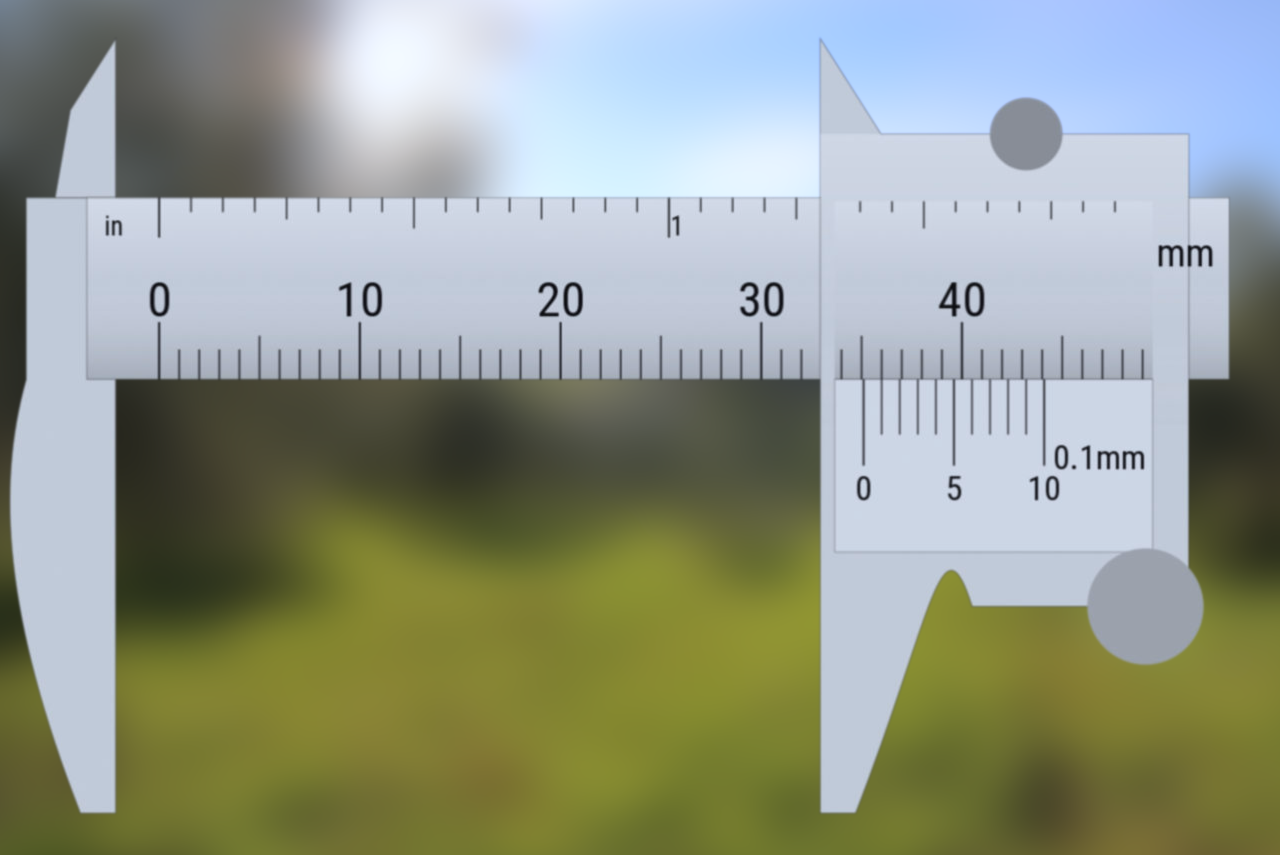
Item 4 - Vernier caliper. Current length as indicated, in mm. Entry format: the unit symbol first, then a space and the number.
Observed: mm 35.1
